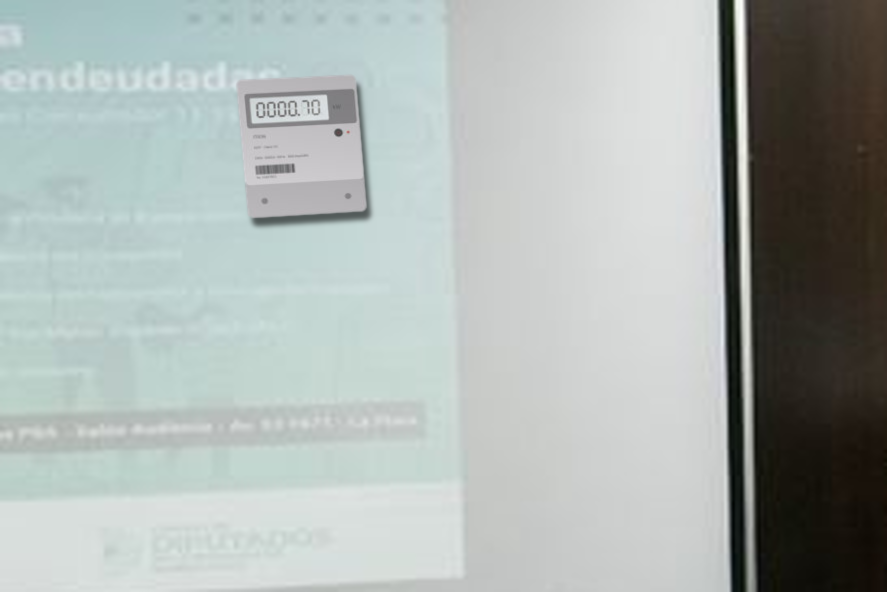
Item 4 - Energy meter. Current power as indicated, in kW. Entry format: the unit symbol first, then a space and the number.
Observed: kW 0.70
